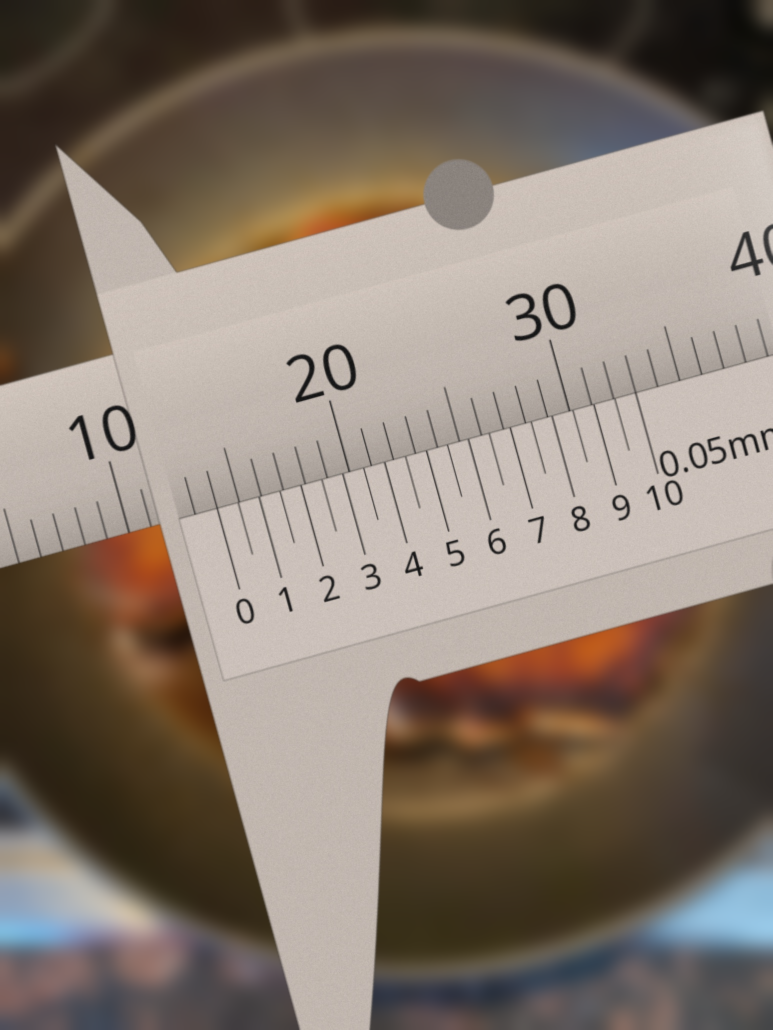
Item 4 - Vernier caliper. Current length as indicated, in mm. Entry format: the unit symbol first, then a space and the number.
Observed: mm 14.0
